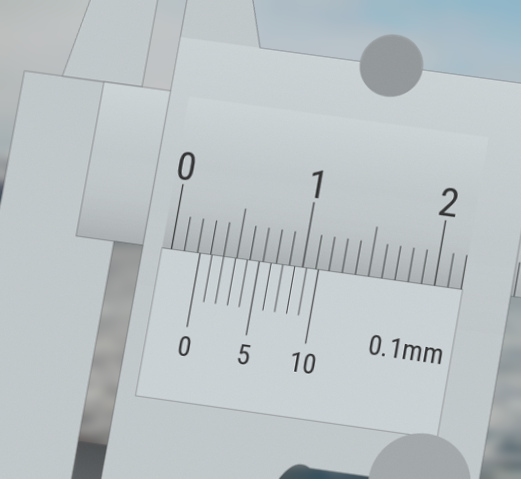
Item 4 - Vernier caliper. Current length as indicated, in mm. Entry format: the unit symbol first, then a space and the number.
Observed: mm 2.2
